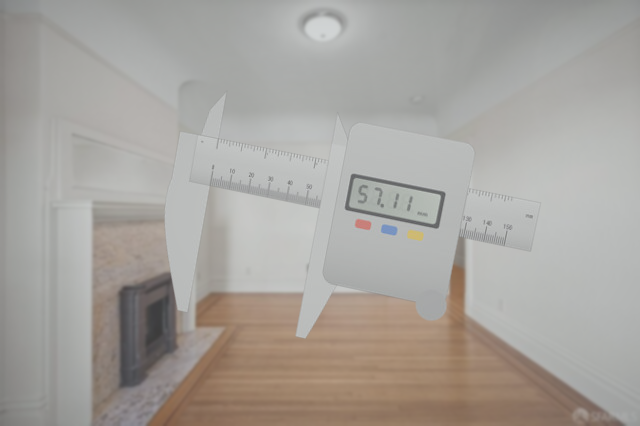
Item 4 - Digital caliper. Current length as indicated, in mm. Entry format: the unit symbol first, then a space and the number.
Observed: mm 57.11
